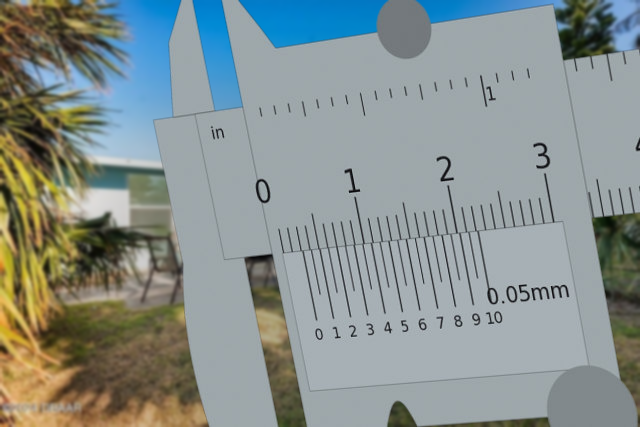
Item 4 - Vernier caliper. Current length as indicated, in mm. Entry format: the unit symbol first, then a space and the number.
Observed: mm 3.2
